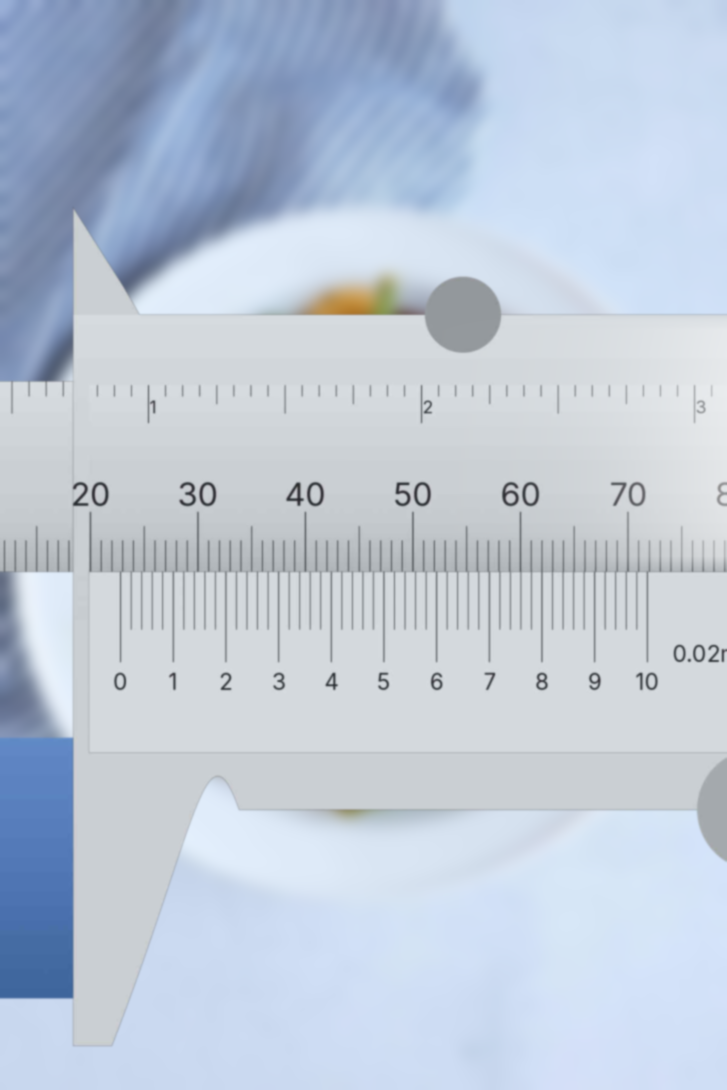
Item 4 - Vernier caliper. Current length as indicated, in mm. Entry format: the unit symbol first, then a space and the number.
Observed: mm 22.8
